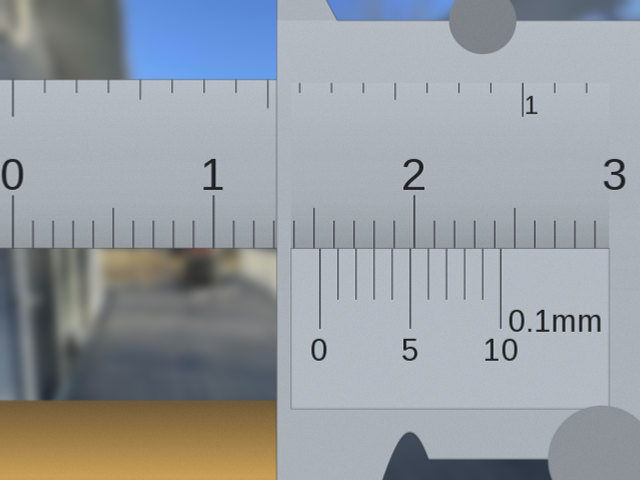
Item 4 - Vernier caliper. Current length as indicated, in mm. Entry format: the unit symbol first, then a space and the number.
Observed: mm 15.3
